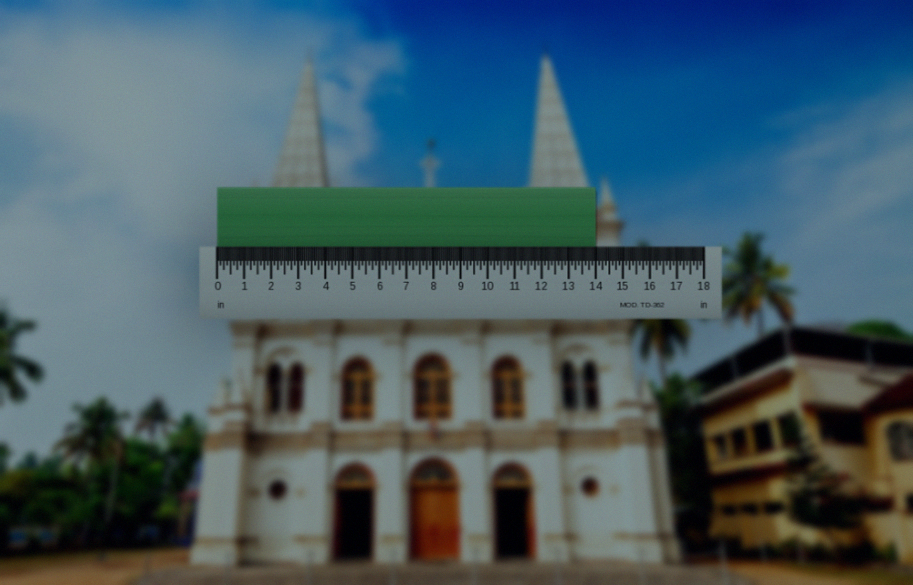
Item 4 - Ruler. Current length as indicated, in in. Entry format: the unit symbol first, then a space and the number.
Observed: in 14
